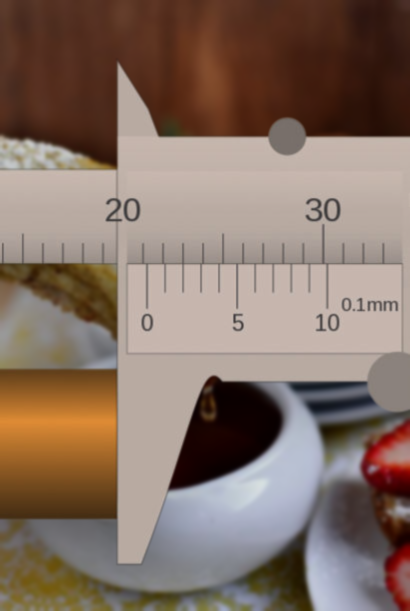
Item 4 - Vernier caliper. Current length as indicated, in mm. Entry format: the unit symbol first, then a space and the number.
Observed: mm 21.2
